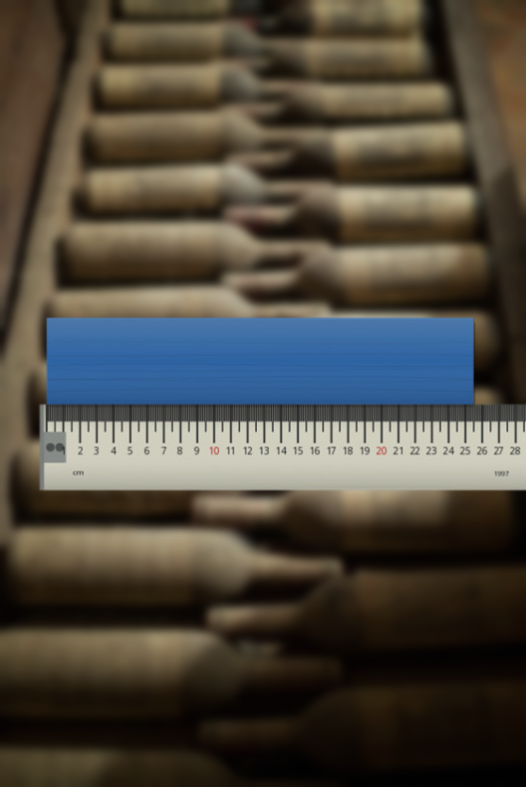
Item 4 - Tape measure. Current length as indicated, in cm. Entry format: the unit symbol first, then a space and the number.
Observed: cm 25.5
